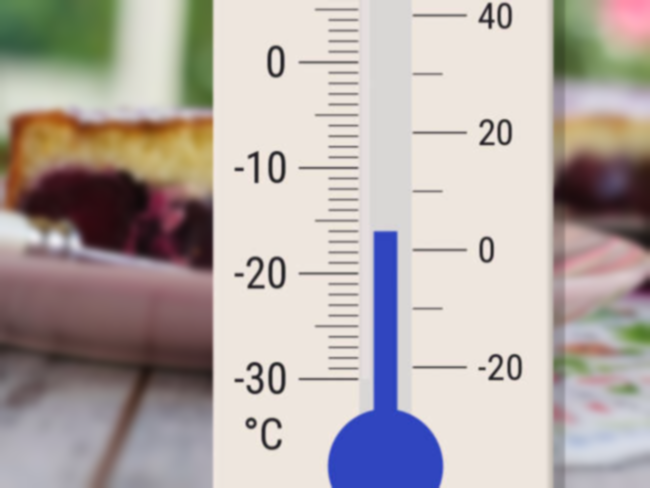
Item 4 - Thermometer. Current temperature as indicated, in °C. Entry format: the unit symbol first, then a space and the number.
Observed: °C -16
